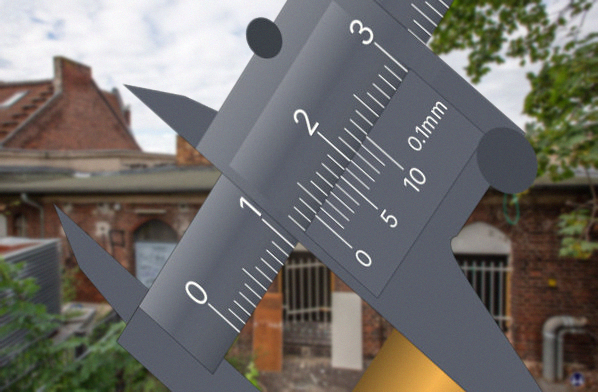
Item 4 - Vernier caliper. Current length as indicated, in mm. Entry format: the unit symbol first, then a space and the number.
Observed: mm 13.8
